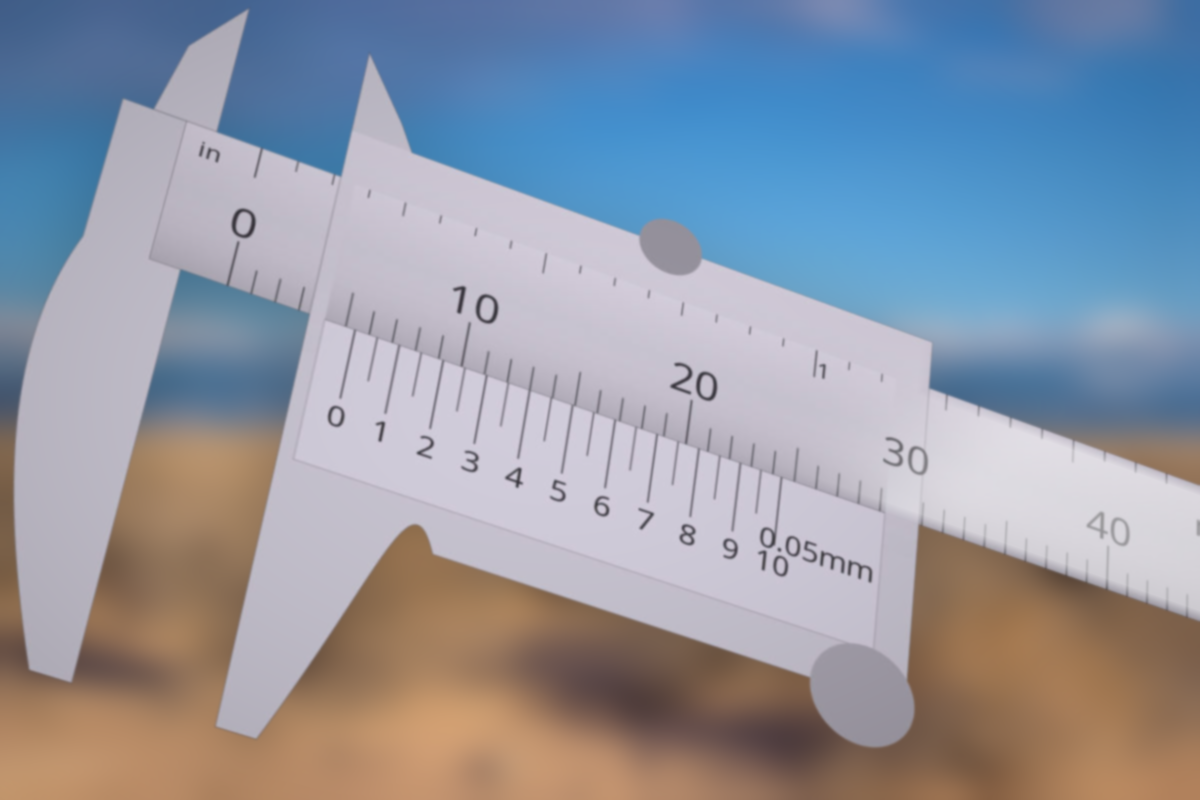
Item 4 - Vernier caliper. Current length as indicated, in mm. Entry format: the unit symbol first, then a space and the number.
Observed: mm 5.4
